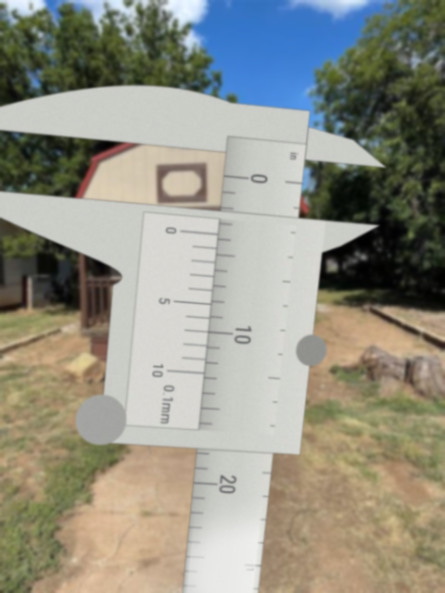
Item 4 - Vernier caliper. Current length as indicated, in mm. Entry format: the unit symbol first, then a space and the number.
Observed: mm 3.7
